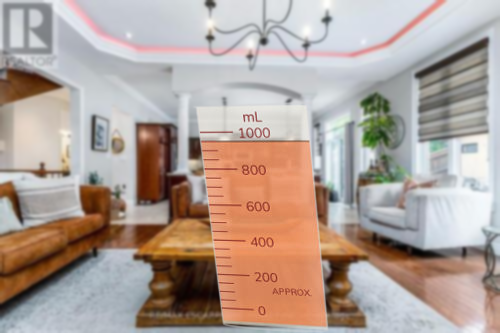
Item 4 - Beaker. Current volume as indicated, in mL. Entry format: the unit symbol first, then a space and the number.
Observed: mL 950
